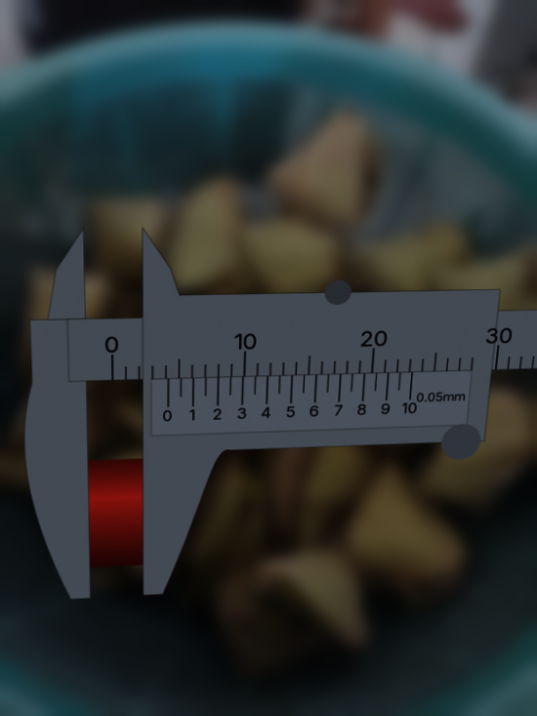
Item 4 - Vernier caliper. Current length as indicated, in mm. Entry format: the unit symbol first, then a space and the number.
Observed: mm 4.2
